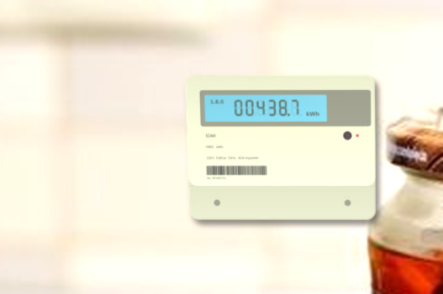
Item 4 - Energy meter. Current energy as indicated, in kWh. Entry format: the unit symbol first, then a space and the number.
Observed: kWh 438.7
